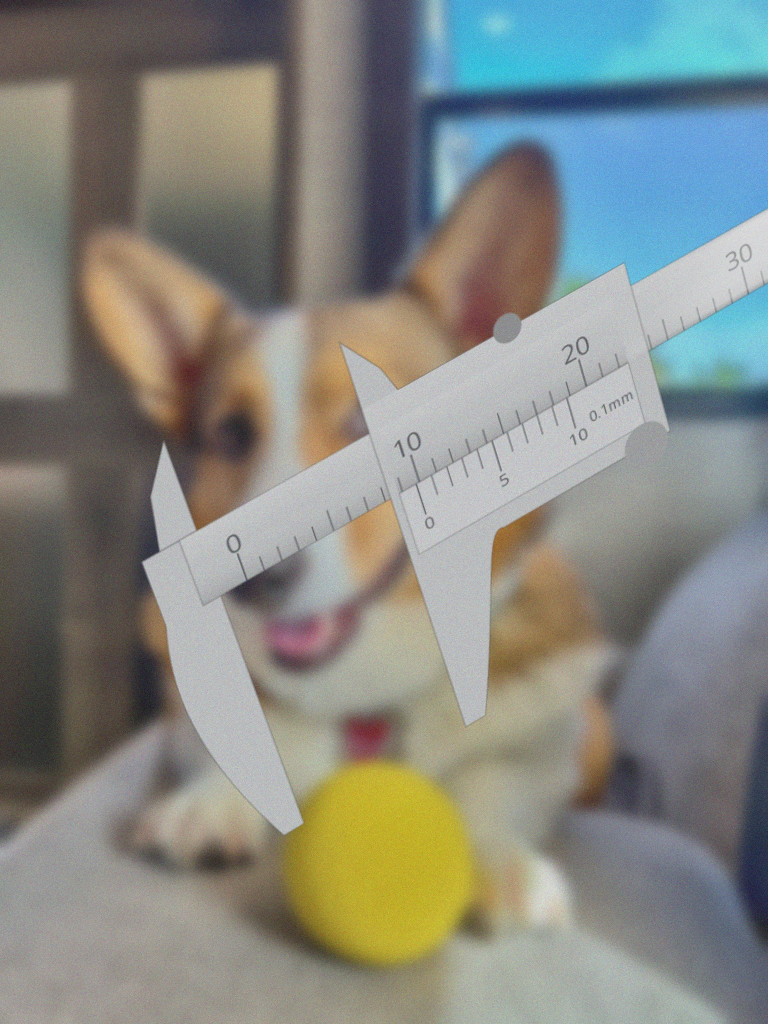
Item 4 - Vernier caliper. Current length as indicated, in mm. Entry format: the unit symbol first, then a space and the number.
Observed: mm 9.8
